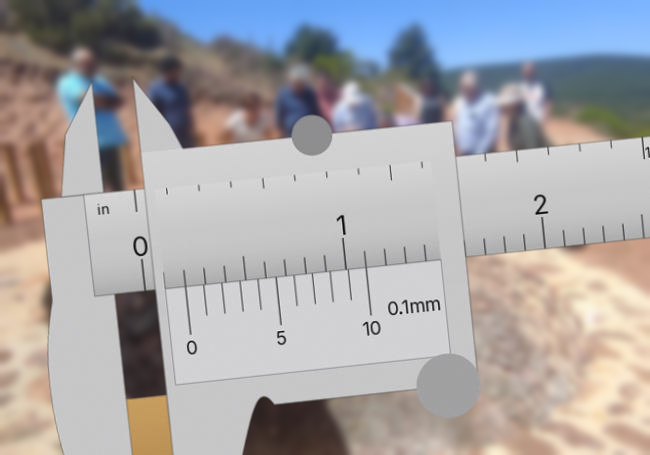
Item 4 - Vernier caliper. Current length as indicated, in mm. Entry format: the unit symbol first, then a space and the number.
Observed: mm 2.0
